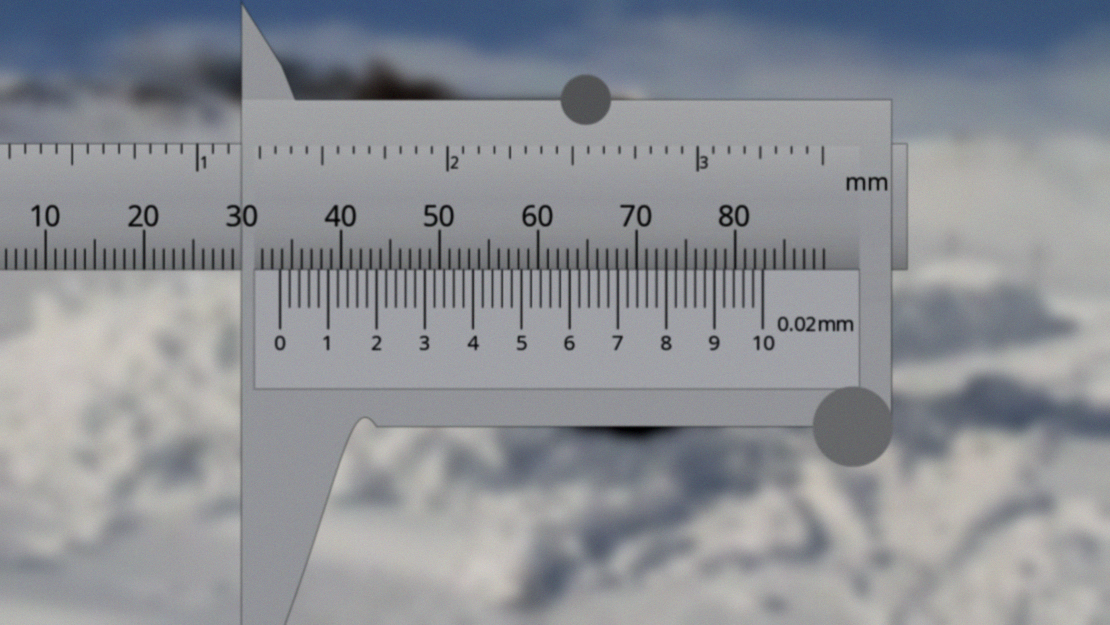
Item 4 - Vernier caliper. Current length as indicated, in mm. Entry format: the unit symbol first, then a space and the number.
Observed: mm 33.8
